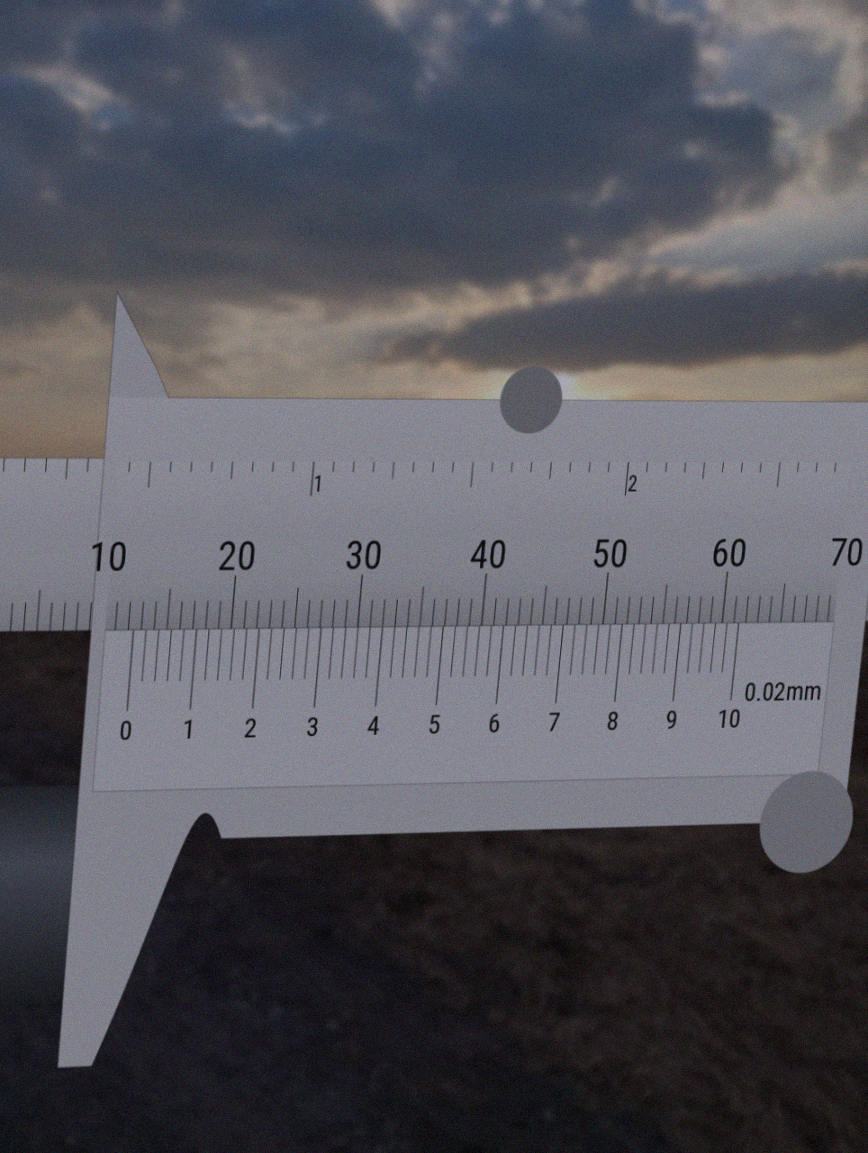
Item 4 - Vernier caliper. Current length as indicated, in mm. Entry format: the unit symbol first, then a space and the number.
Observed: mm 12.4
